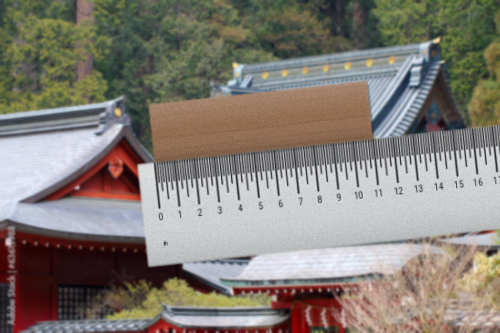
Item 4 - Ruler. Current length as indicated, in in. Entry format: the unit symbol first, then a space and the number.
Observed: in 11
